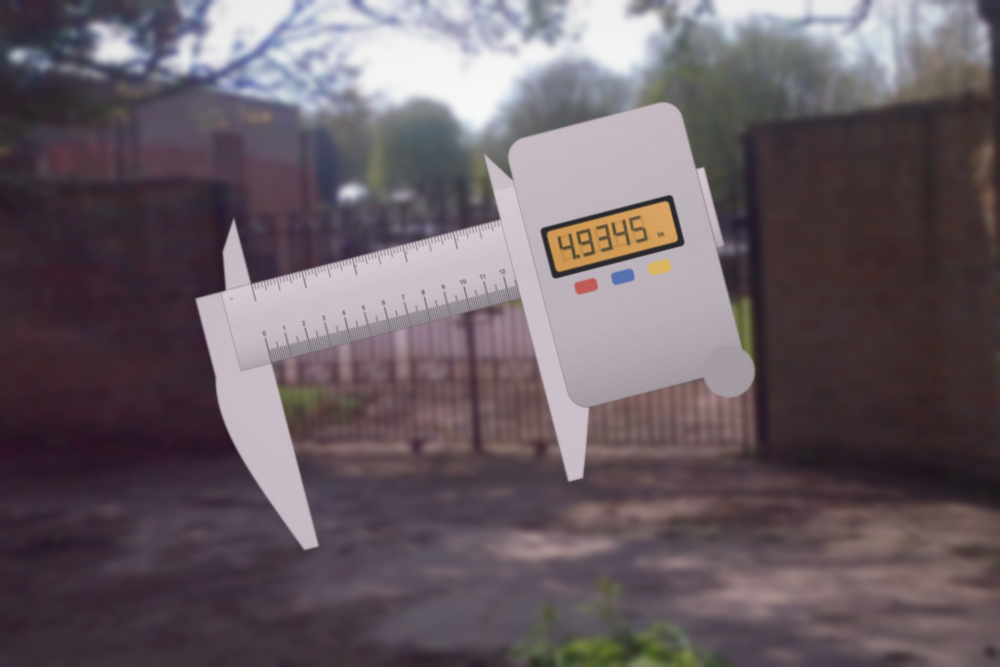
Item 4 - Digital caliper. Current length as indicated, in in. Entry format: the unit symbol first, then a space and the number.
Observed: in 4.9345
